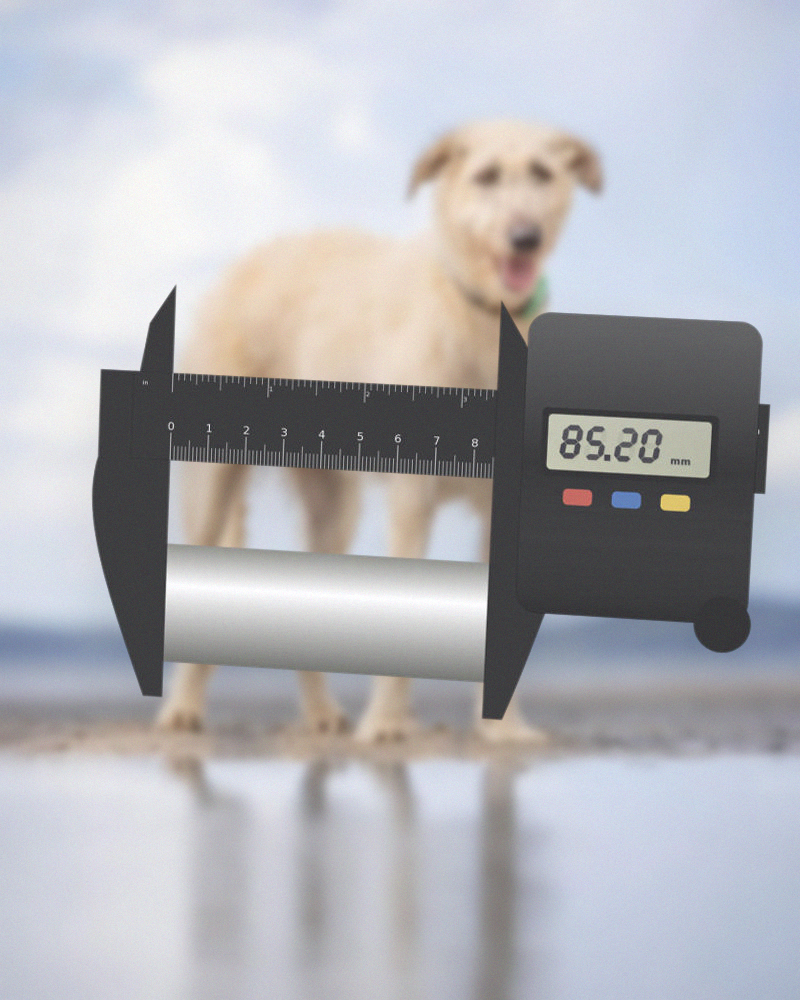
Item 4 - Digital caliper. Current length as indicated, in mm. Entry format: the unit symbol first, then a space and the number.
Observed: mm 85.20
